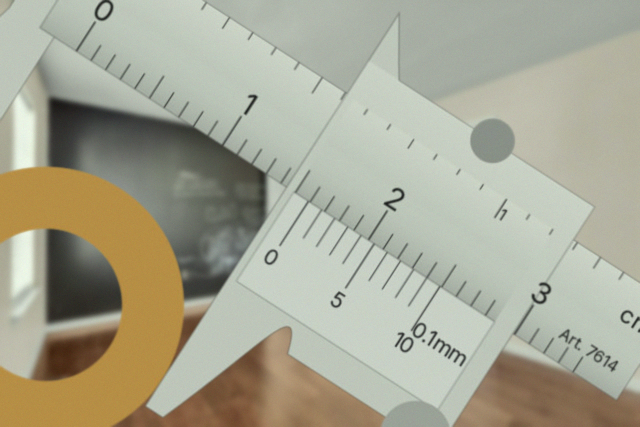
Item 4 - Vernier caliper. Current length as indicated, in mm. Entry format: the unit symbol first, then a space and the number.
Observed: mm 15.9
